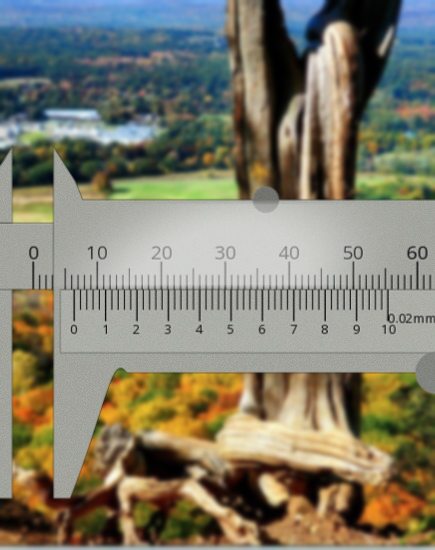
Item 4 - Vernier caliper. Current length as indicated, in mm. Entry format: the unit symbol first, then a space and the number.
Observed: mm 6.4
